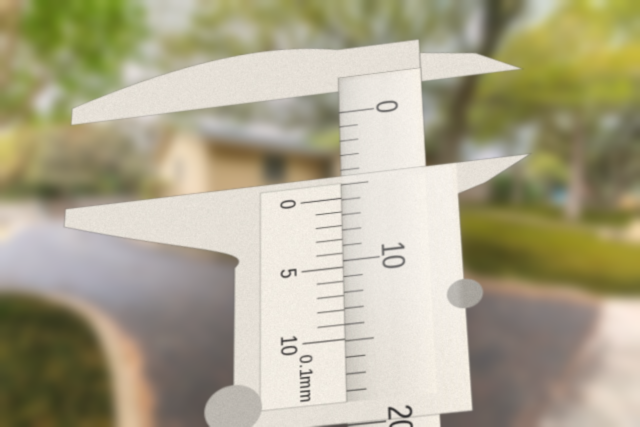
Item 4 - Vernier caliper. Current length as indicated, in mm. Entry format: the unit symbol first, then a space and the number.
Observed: mm 5.9
